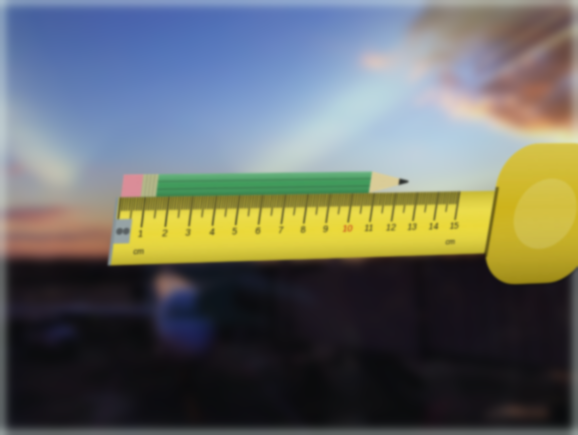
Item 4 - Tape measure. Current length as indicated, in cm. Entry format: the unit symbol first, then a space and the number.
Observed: cm 12.5
